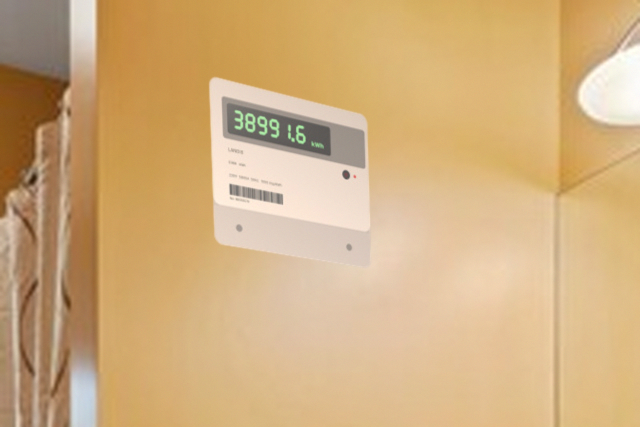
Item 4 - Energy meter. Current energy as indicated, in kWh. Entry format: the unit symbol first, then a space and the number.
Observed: kWh 38991.6
